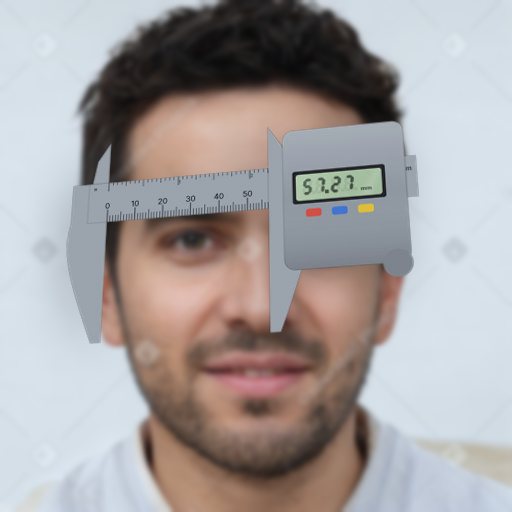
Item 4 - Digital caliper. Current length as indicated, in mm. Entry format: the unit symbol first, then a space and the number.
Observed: mm 57.27
